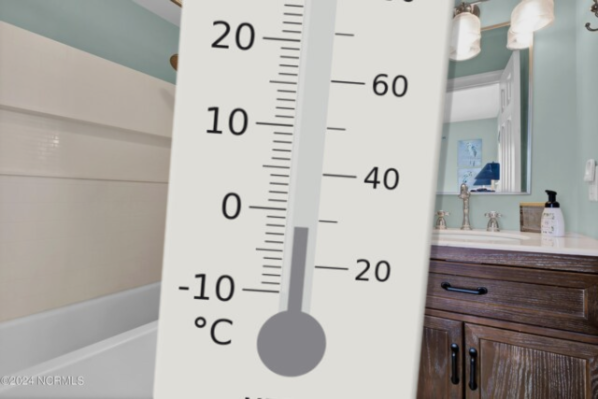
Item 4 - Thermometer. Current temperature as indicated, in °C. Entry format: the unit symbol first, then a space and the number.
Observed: °C -2
